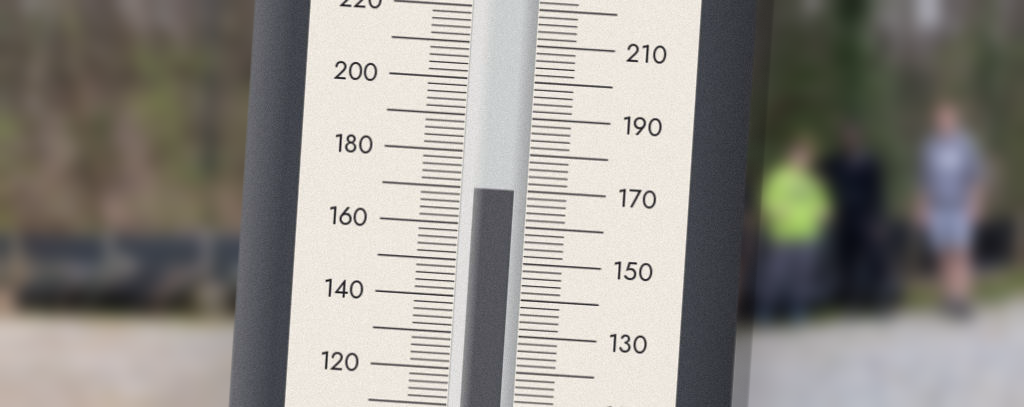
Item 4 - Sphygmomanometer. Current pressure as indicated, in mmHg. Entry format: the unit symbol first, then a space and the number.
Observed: mmHg 170
